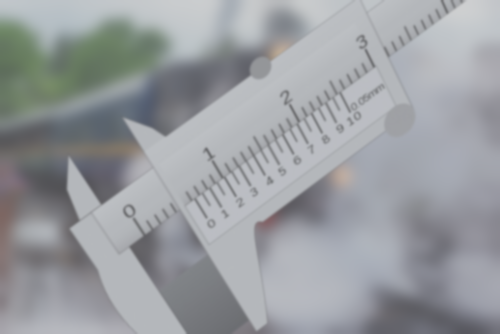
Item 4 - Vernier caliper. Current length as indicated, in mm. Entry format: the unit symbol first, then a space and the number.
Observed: mm 6.4
